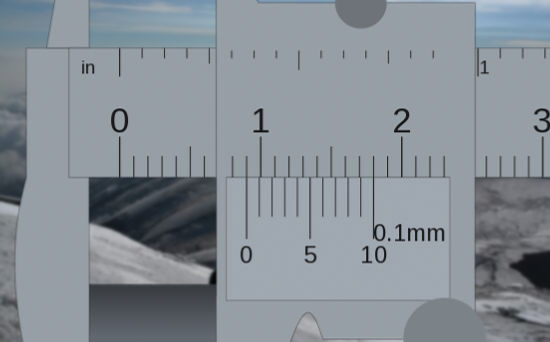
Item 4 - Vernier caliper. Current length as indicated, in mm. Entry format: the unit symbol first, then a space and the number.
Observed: mm 9.0
